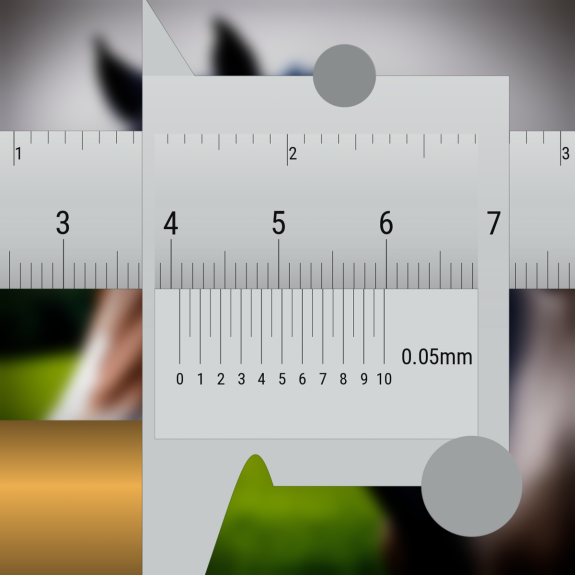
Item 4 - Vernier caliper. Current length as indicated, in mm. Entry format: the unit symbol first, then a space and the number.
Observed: mm 40.8
